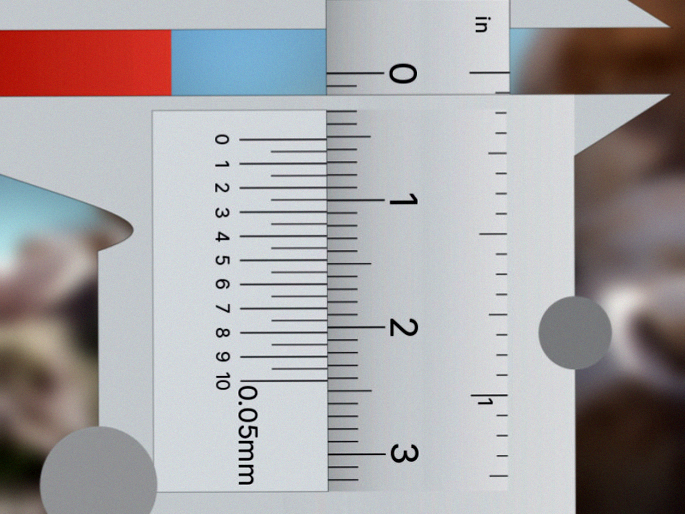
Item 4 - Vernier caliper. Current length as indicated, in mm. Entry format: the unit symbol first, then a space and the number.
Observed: mm 5.2
